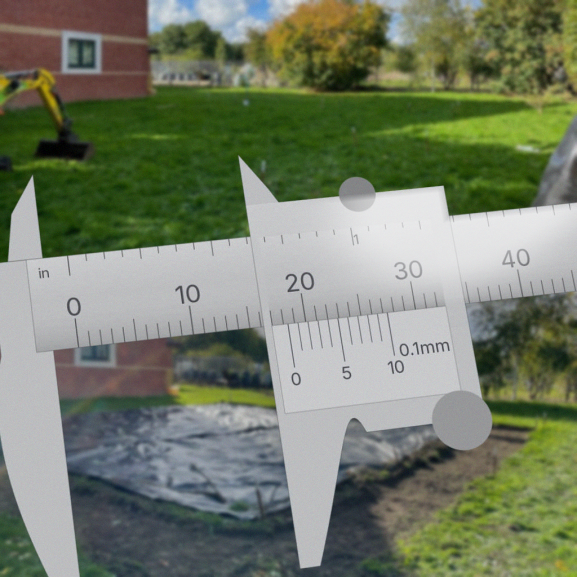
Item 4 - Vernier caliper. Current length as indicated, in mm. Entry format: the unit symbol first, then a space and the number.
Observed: mm 18.4
